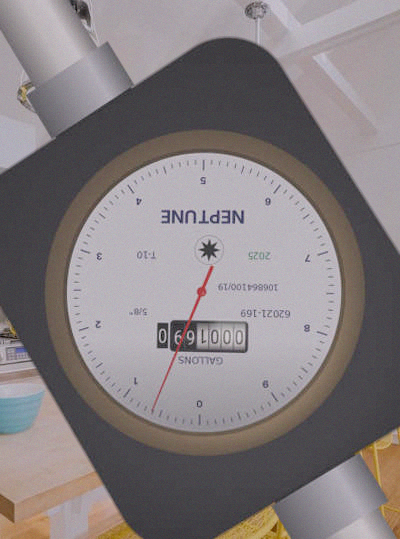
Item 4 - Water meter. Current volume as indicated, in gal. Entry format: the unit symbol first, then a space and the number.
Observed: gal 1690.6
